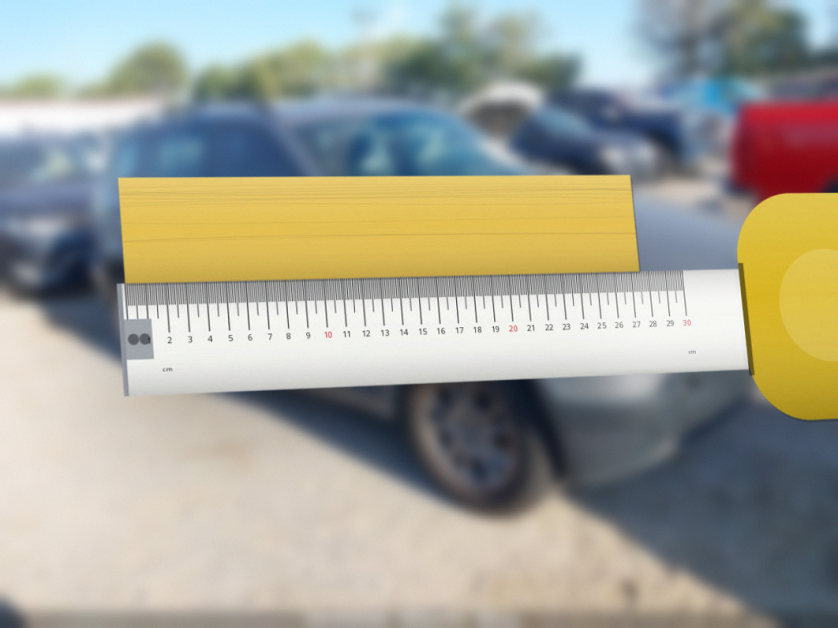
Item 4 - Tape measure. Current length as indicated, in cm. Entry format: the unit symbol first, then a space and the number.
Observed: cm 27.5
